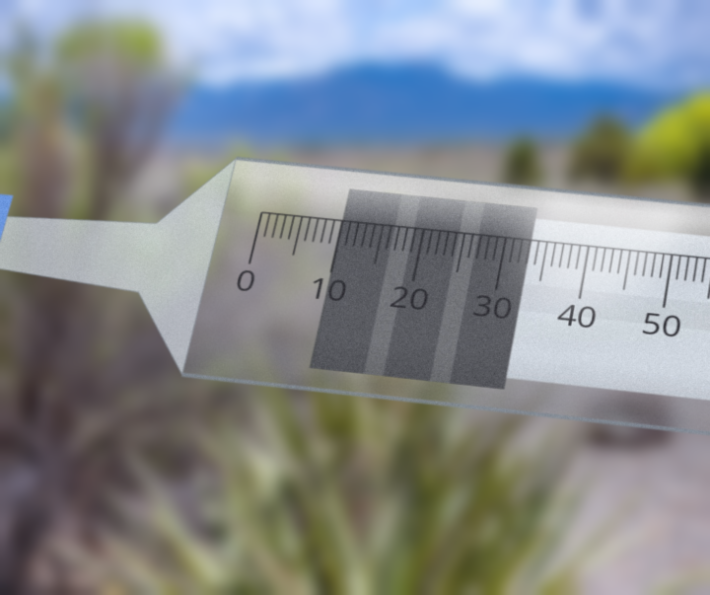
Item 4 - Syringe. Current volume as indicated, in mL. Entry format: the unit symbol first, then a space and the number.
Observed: mL 10
